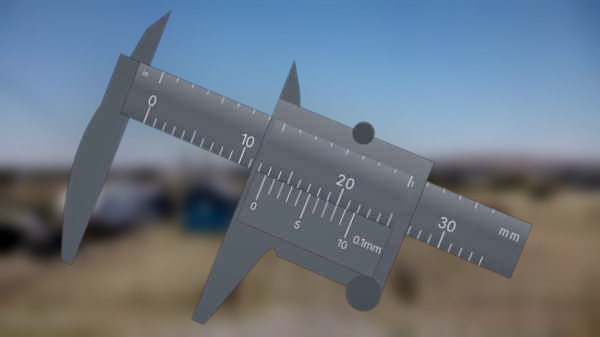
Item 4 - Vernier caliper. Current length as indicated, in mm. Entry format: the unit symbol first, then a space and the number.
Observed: mm 12.8
